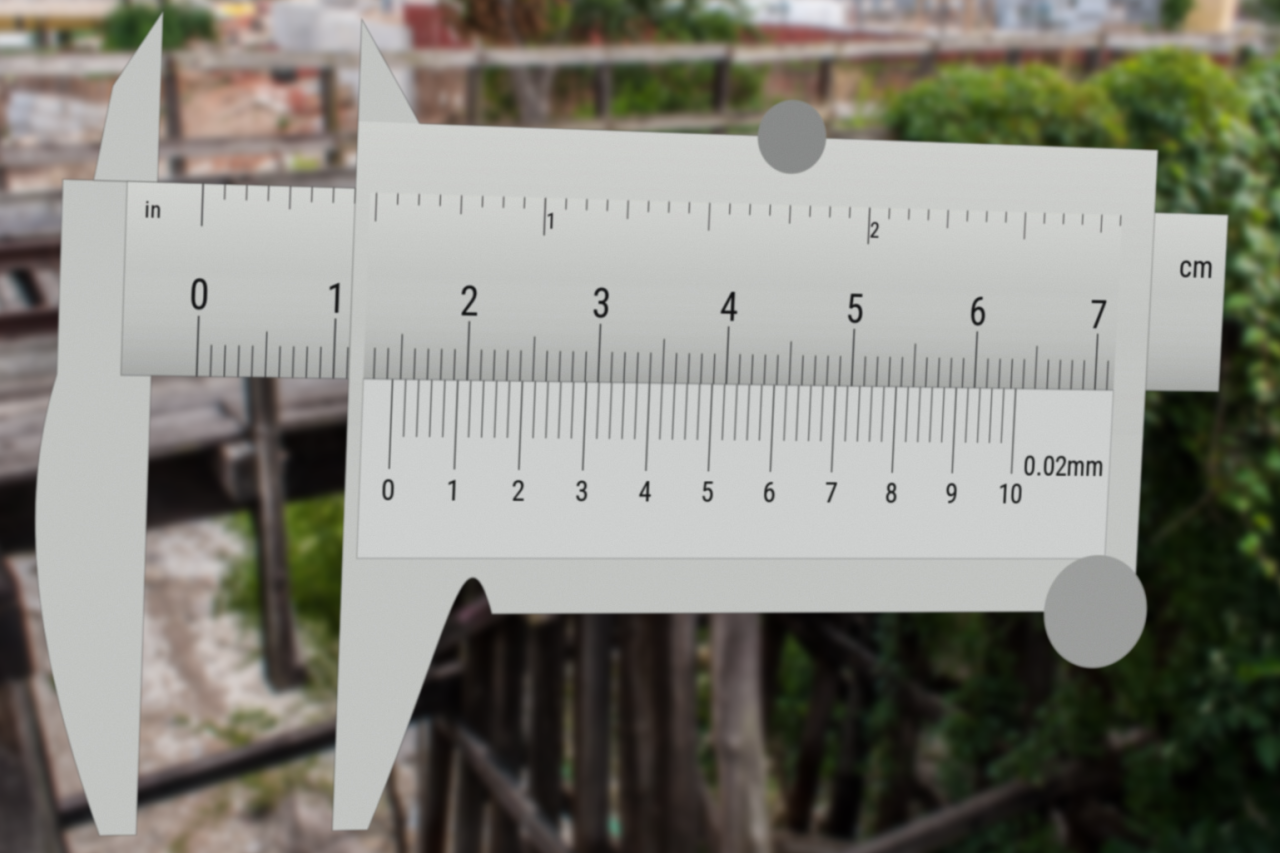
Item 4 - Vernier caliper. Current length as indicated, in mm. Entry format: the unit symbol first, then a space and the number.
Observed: mm 14.4
